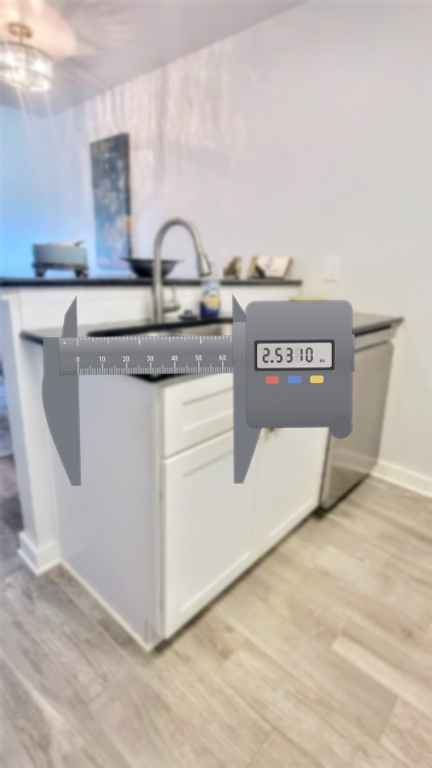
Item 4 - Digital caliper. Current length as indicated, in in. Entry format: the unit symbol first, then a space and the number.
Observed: in 2.5310
